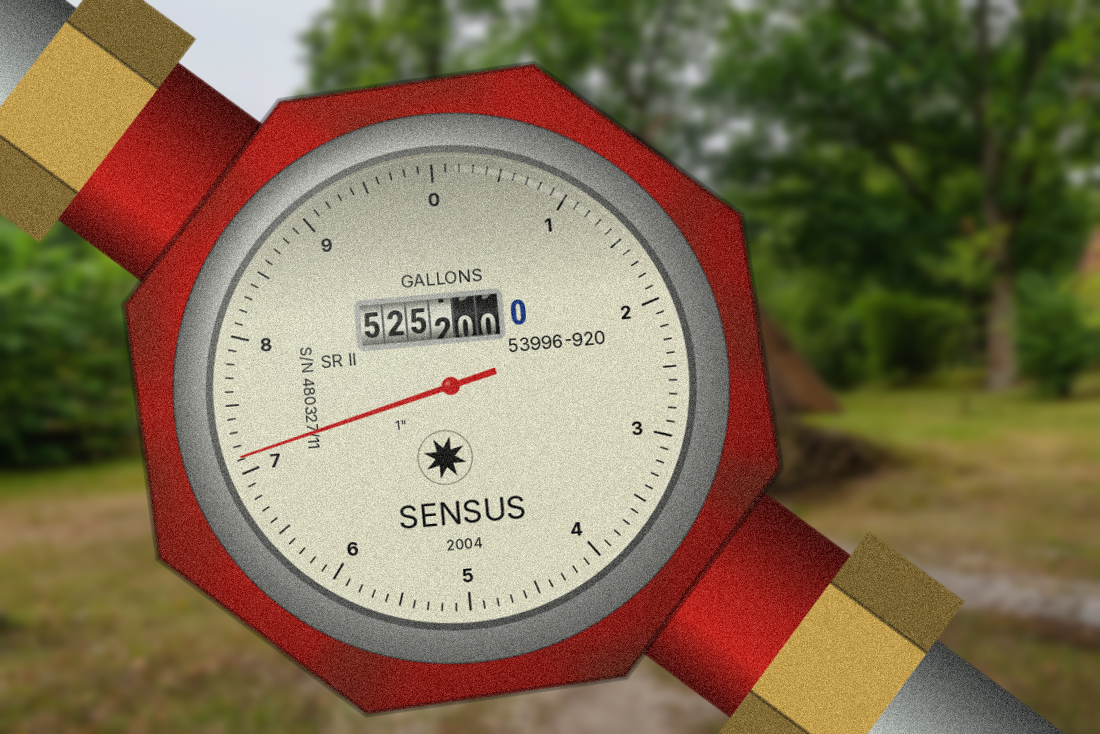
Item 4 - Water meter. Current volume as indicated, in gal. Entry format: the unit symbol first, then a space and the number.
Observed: gal 5251997.1
